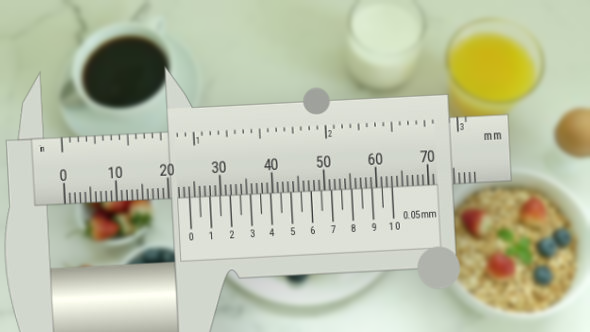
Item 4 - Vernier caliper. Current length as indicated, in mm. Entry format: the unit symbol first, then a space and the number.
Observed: mm 24.0
